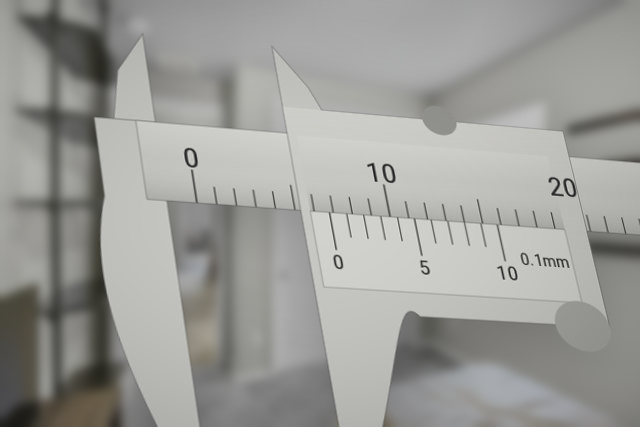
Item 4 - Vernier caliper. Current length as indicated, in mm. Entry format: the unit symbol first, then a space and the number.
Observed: mm 6.8
